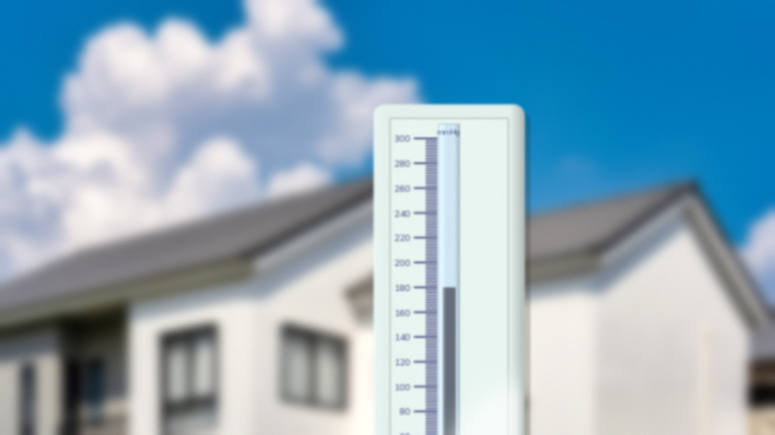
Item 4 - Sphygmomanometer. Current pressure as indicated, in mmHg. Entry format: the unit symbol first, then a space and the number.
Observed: mmHg 180
